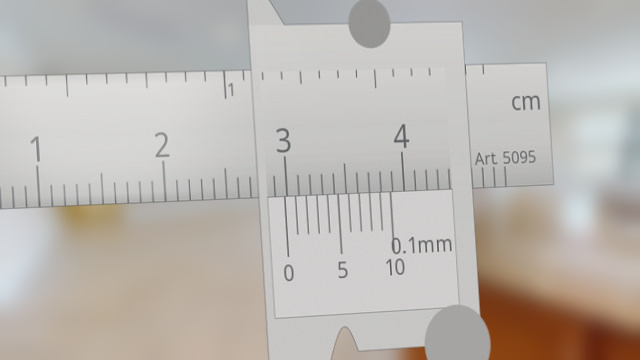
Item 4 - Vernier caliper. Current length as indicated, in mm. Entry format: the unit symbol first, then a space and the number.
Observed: mm 29.8
